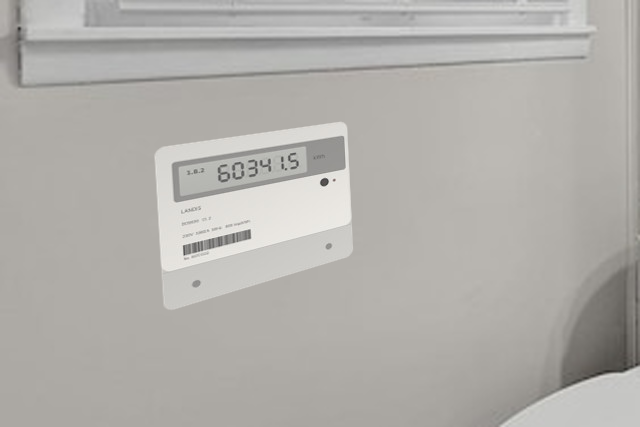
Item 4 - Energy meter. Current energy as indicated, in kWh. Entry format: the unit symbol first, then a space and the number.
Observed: kWh 60341.5
